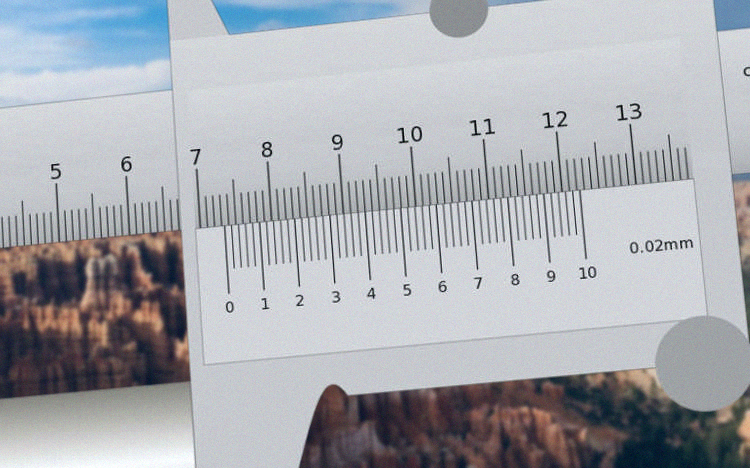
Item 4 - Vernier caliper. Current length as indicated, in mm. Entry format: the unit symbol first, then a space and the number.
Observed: mm 73.4
